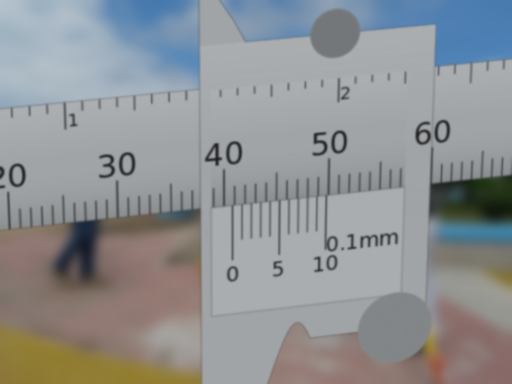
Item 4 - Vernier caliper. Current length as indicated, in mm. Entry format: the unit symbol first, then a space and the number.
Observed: mm 40.8
